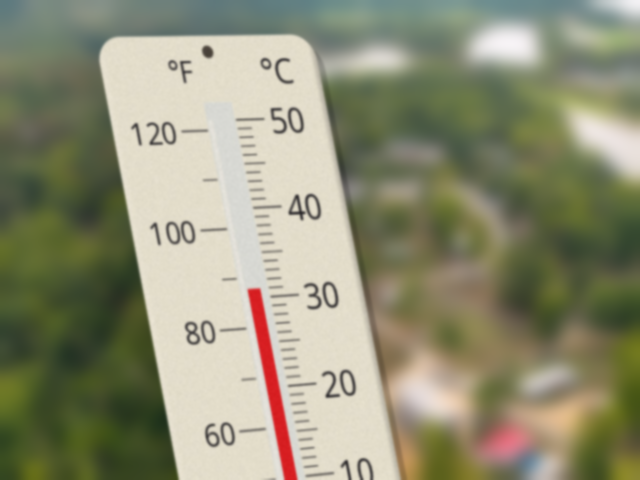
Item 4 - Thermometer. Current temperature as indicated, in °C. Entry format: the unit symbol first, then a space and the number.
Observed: °C 31
